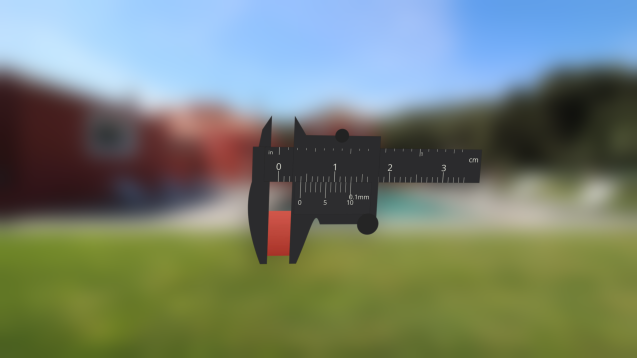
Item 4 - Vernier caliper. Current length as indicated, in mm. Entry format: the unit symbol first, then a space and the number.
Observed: mm 4.0
